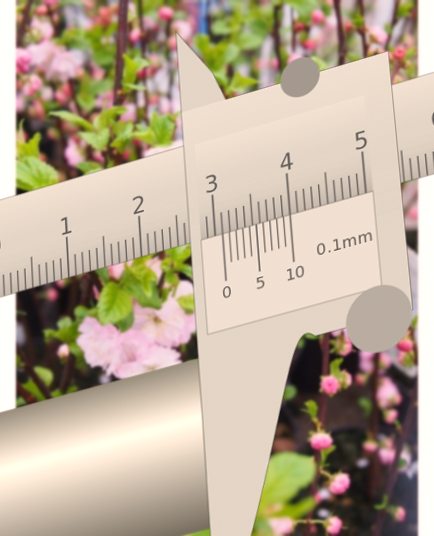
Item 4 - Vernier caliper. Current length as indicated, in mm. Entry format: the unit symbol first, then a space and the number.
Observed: mm 31.0
